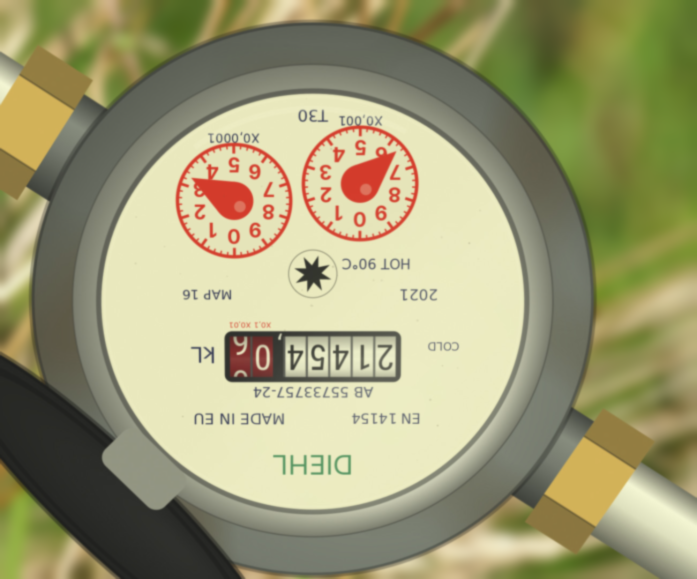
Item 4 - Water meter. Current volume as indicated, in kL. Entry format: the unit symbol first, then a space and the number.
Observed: kL 21454.0563
